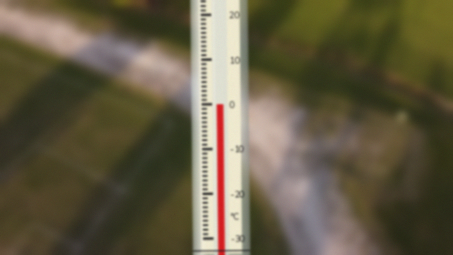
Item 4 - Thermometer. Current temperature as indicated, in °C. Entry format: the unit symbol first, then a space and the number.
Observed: °C 0
